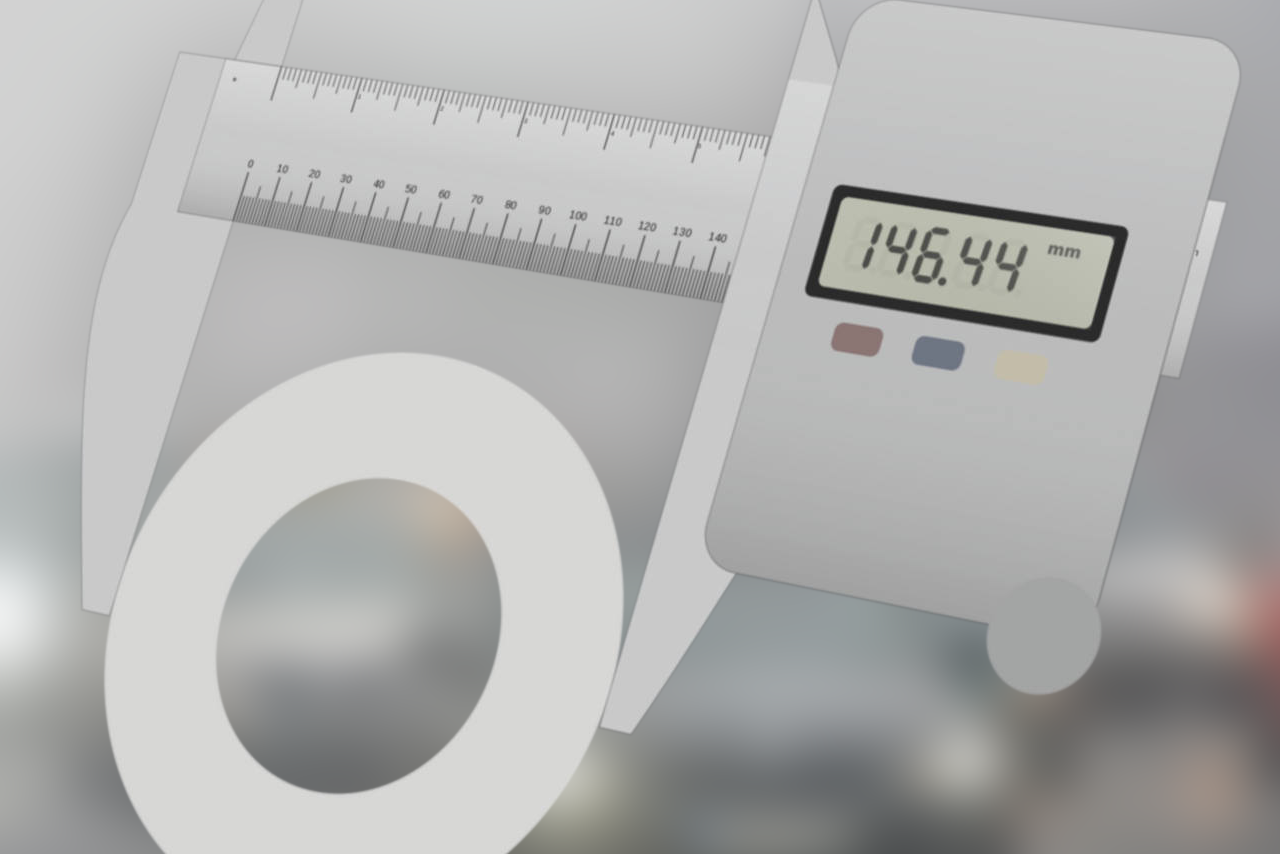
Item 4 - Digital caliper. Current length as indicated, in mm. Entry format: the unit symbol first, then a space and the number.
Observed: mm 146.44
